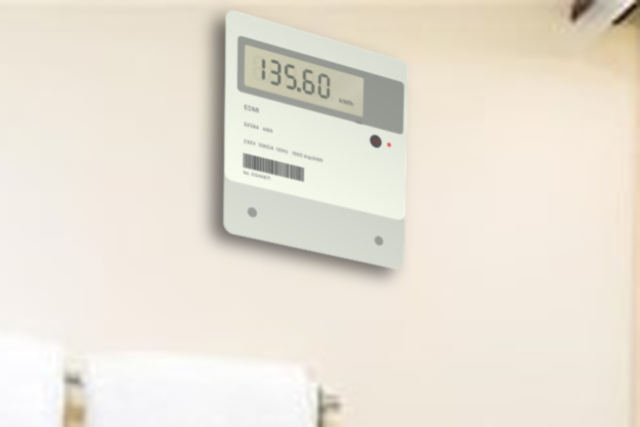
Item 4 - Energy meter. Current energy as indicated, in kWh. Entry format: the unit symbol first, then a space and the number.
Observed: kWh 135.60
